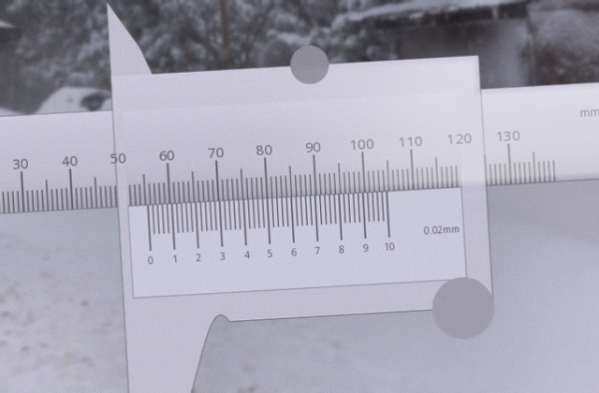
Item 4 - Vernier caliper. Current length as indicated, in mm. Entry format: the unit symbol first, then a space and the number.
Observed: mm 55.5
